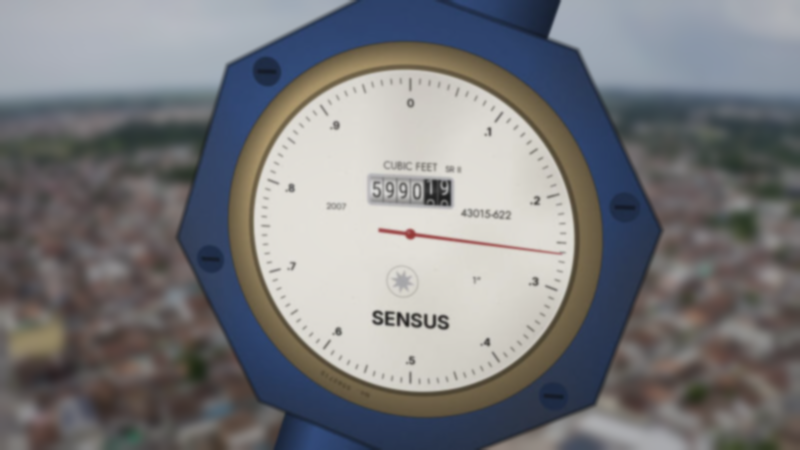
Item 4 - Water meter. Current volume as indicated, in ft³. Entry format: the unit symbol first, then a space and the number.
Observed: ft³ 599019.26
